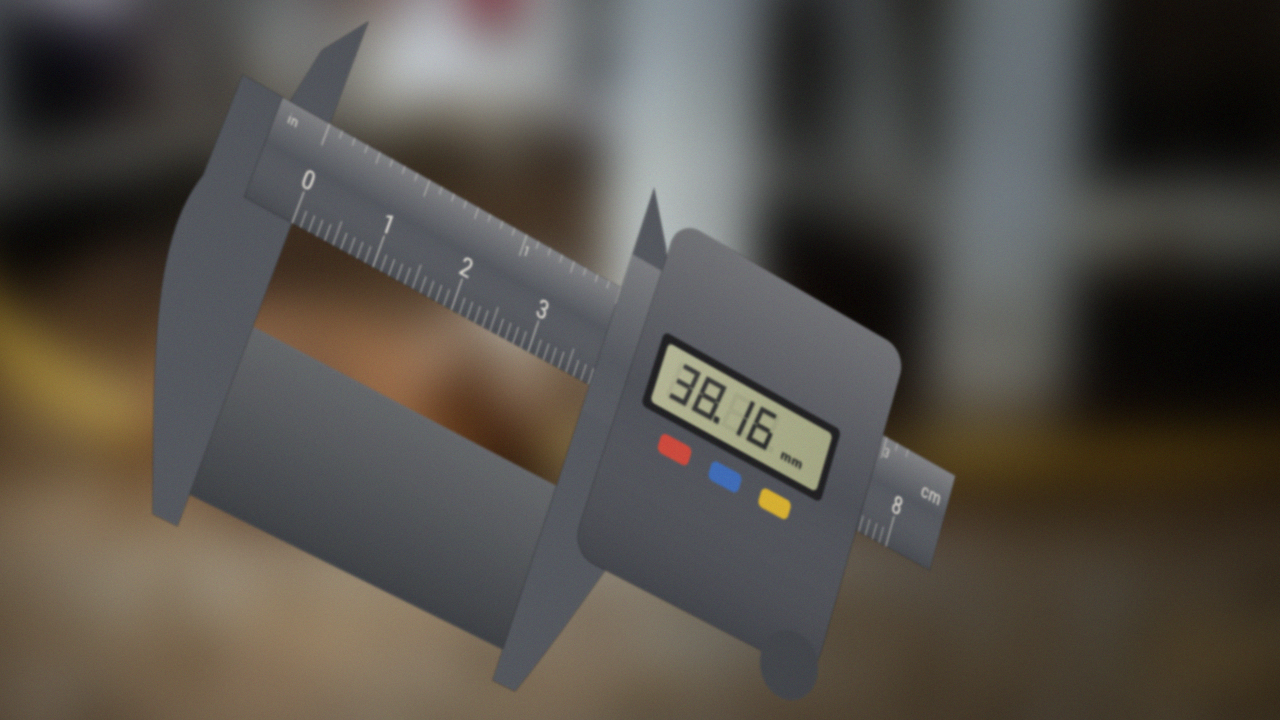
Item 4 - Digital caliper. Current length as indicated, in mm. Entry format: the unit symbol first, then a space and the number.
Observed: mm 38.16
